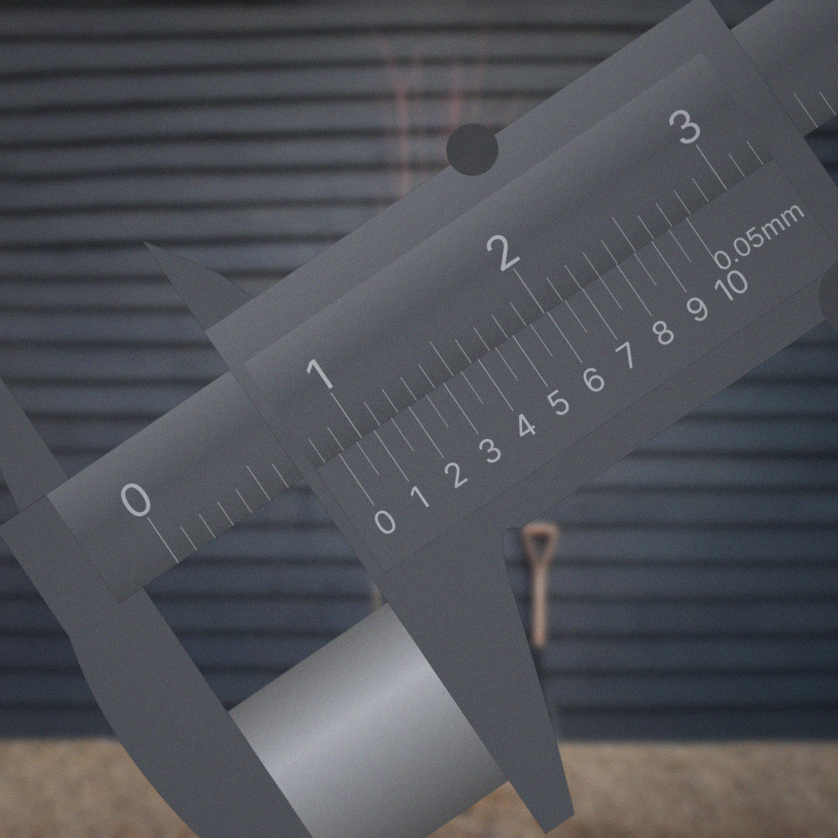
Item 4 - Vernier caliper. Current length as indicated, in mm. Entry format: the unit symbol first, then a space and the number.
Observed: mm 8.75
